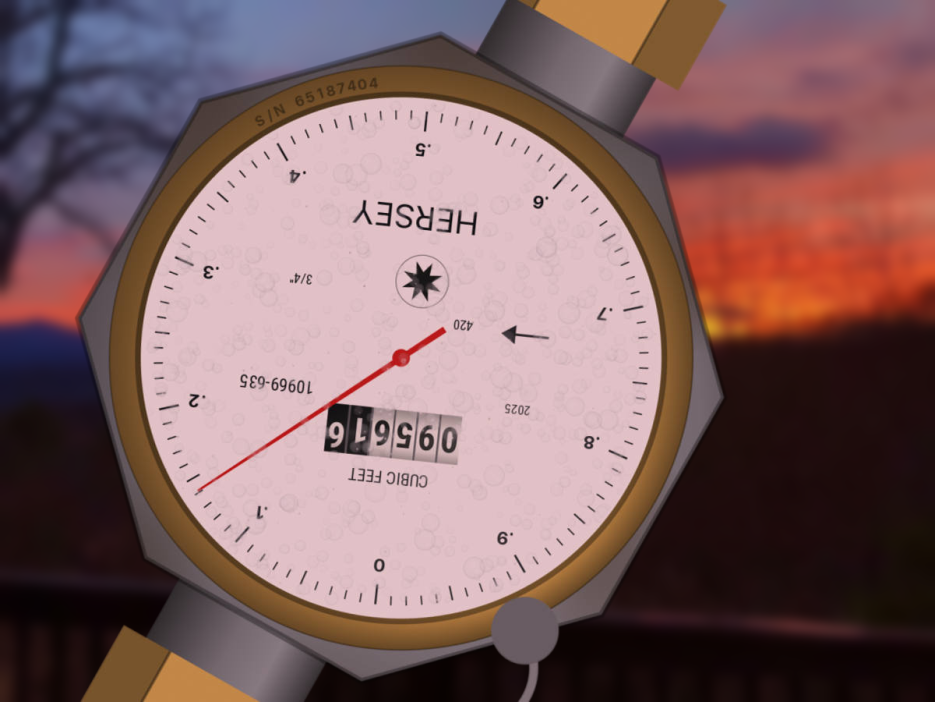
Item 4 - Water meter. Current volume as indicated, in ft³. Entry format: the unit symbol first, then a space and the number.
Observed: ft³ 95616.14
